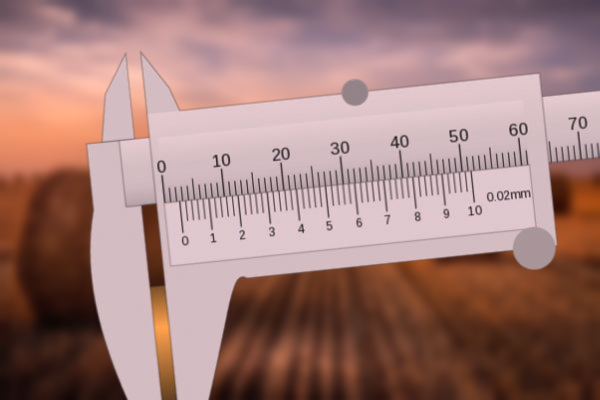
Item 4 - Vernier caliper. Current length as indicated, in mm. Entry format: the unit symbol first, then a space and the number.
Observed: mm 2.5
